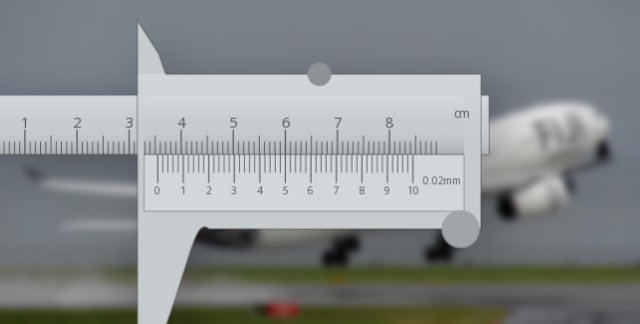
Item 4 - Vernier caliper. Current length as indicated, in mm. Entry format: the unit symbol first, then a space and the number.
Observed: mm 35.5
